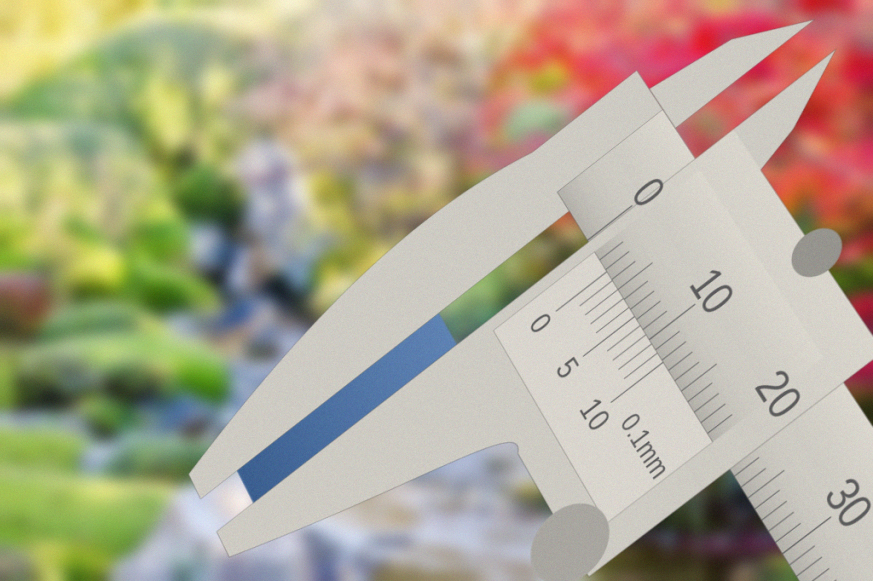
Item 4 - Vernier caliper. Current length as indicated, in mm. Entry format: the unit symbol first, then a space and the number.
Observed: mm 3.2
